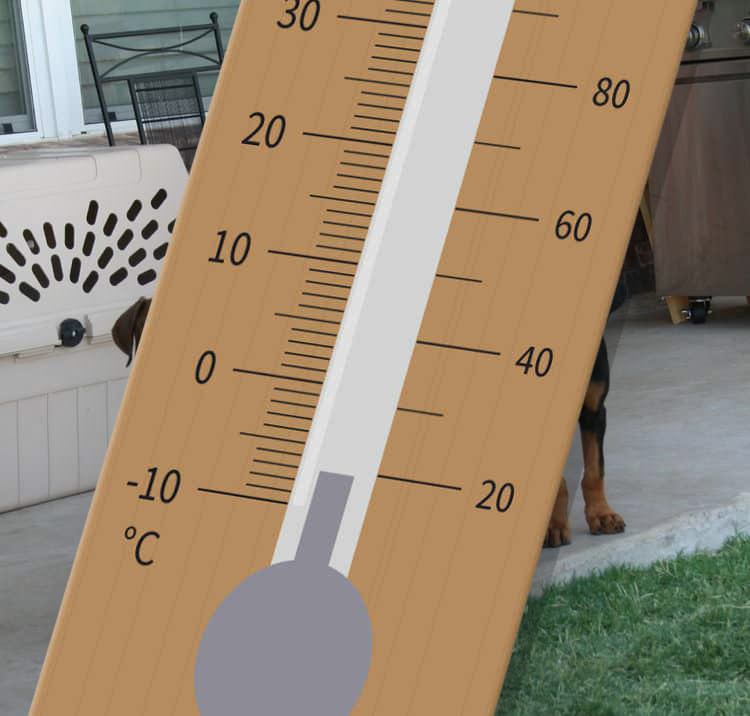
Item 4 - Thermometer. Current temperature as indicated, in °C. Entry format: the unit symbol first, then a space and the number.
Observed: °C -7
